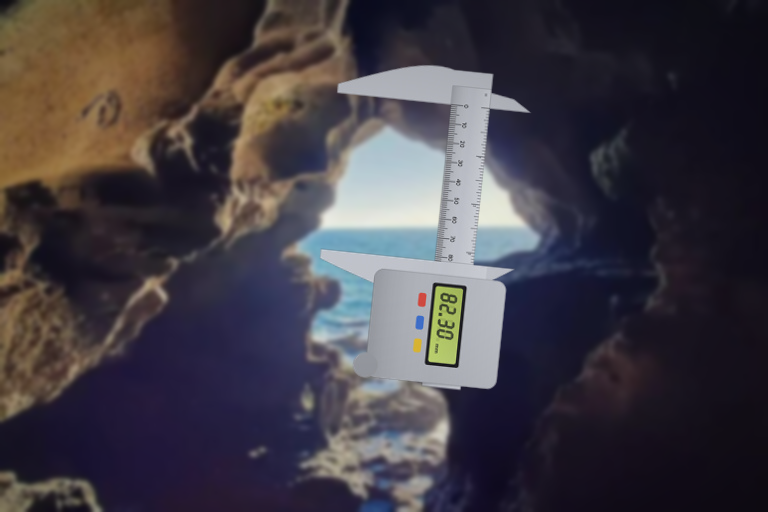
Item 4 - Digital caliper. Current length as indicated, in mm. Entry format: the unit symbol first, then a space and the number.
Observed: mm 82.30
